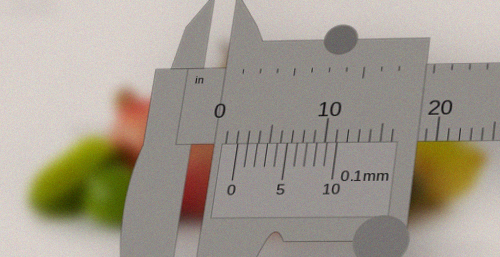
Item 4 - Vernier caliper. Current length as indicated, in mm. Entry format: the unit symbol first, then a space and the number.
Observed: mm 2.1
